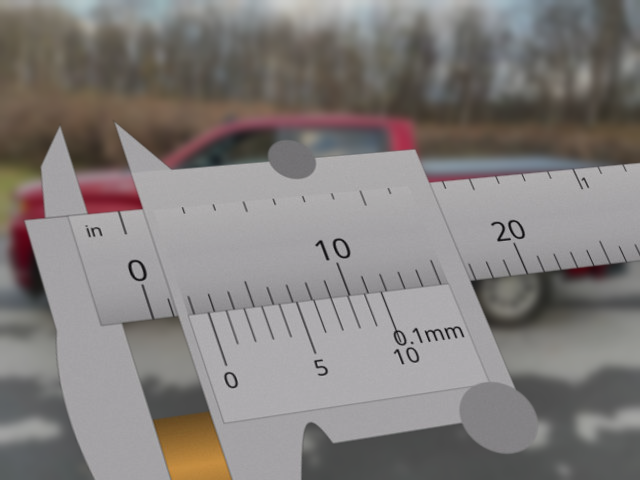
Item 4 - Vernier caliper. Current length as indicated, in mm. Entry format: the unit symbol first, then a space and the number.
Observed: mm 2.7
